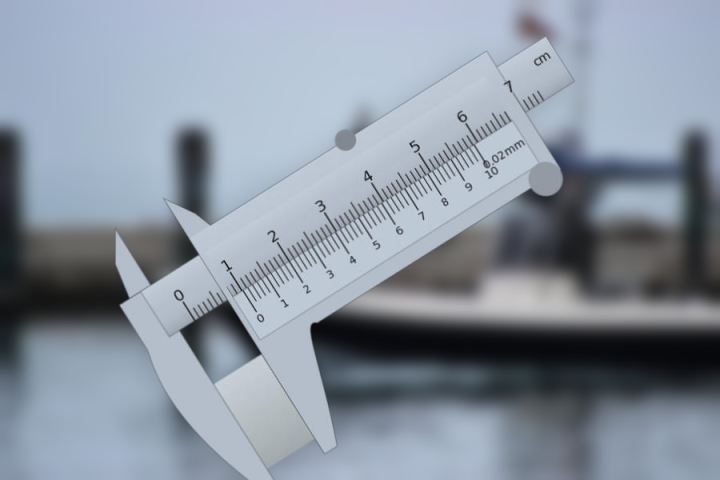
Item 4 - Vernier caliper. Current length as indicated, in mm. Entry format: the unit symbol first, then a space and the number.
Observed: mm 10.2
